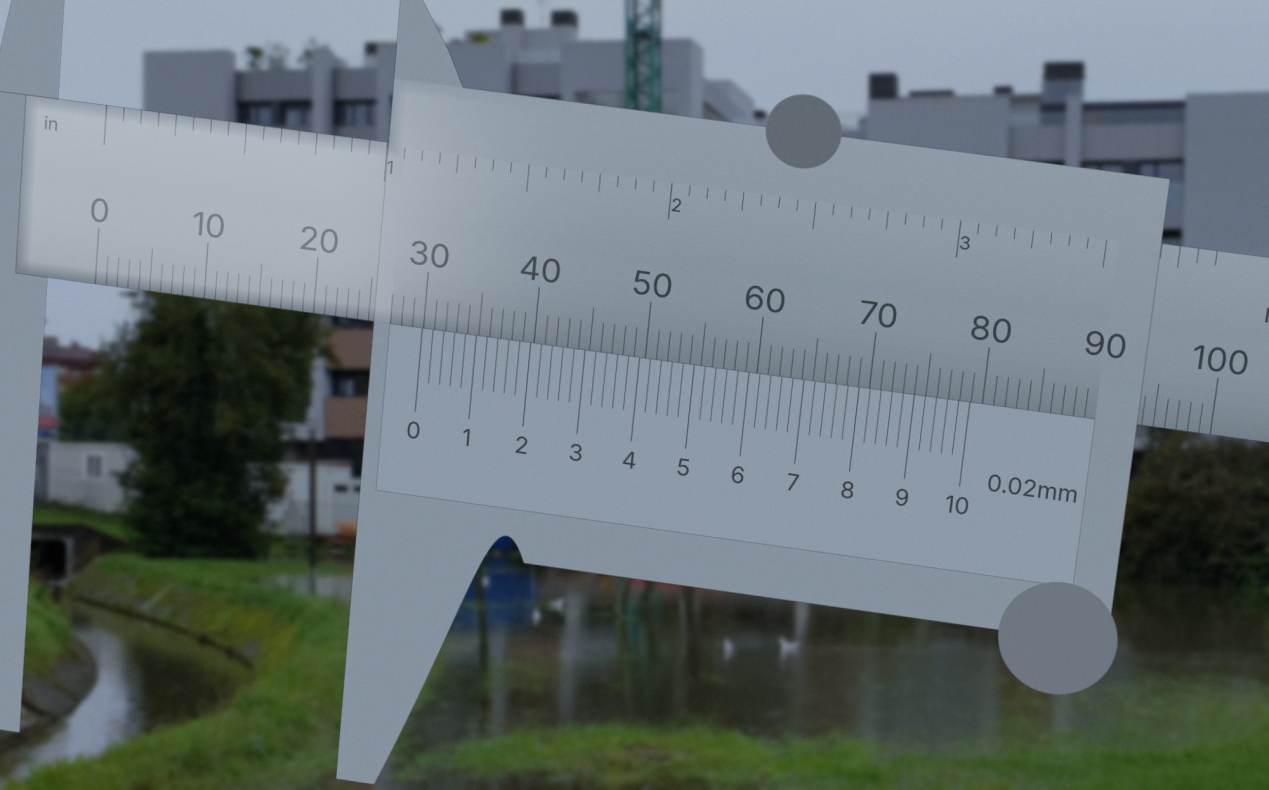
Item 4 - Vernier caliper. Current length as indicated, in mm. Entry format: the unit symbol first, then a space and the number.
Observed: mm 29.9
